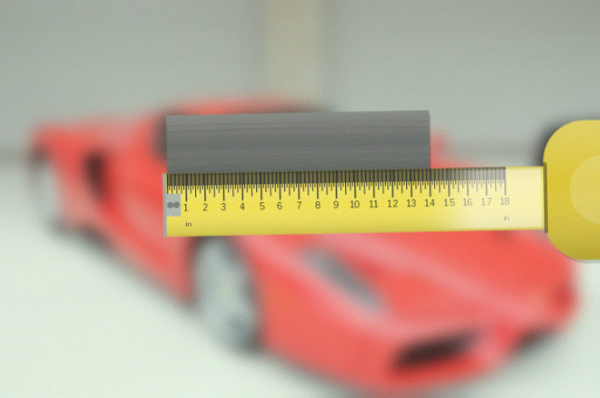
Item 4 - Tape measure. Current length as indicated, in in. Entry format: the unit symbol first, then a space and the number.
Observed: in 14
